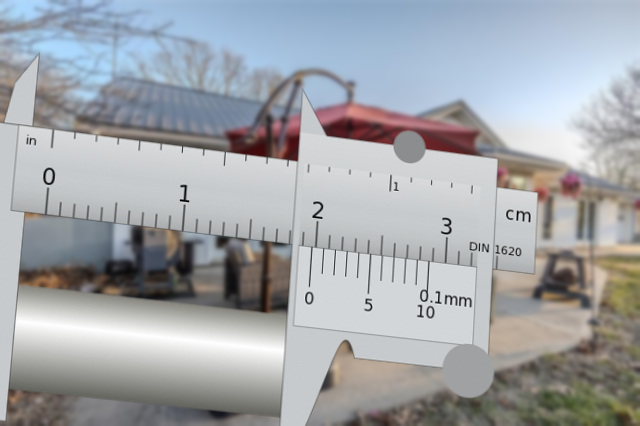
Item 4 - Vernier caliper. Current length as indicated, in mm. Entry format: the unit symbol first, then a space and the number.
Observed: mm 19.7
